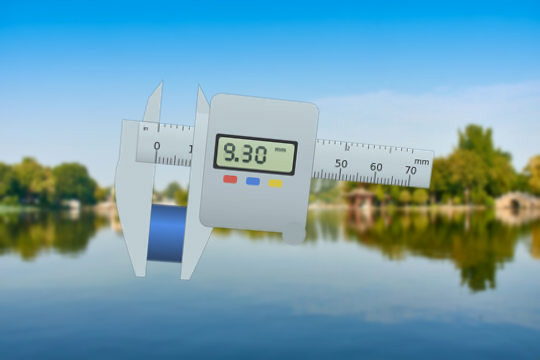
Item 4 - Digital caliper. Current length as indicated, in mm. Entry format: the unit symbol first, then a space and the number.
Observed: mm 9.30
